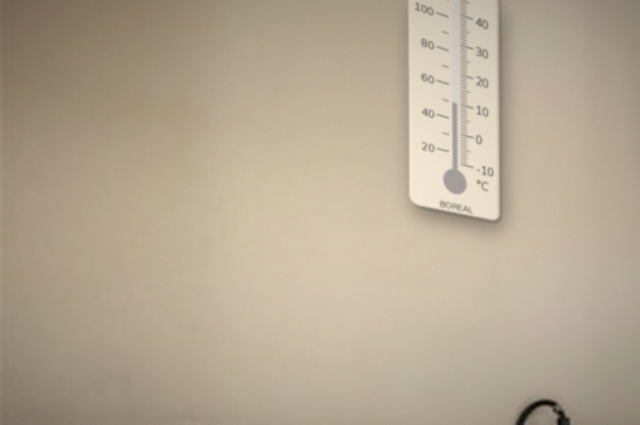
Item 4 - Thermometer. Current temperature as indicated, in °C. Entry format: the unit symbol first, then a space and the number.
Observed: °C 10
